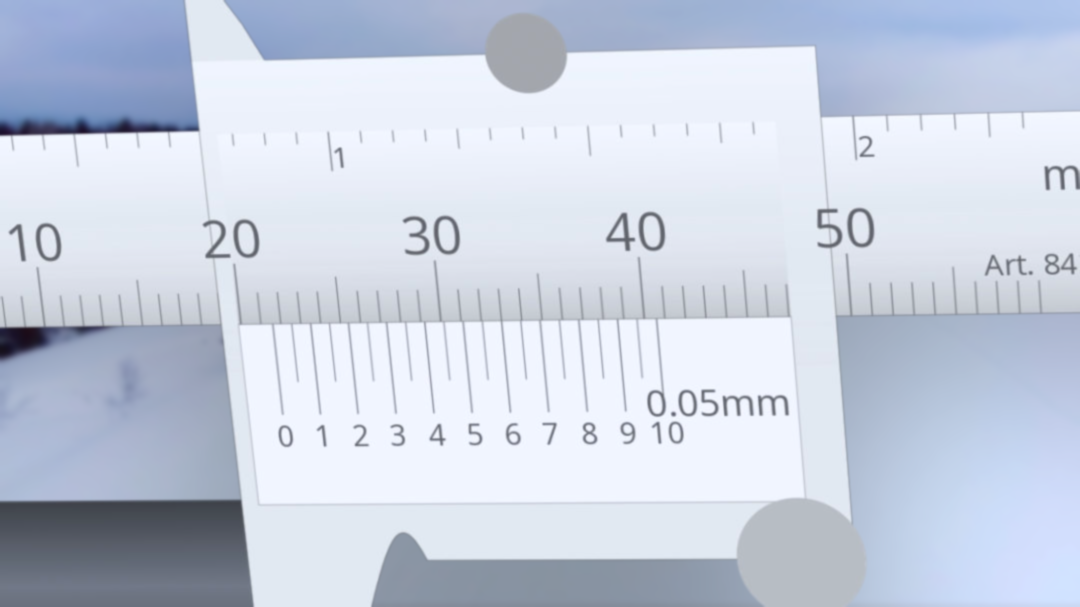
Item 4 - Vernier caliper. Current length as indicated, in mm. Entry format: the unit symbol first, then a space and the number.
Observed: mm 21.6
